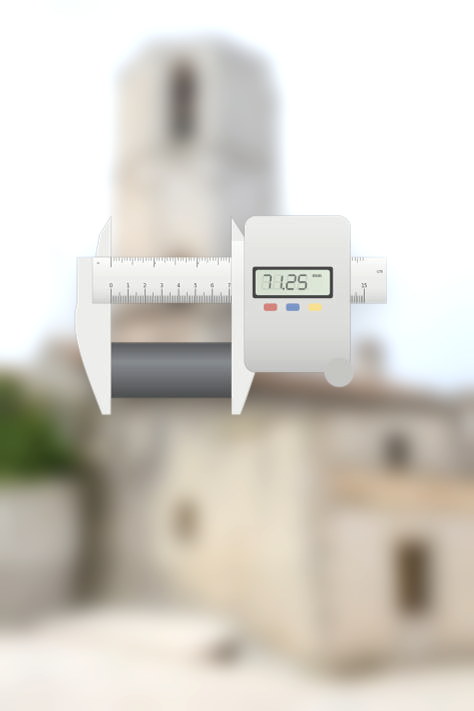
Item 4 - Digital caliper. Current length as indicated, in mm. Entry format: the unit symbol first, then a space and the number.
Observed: mm 71.25
